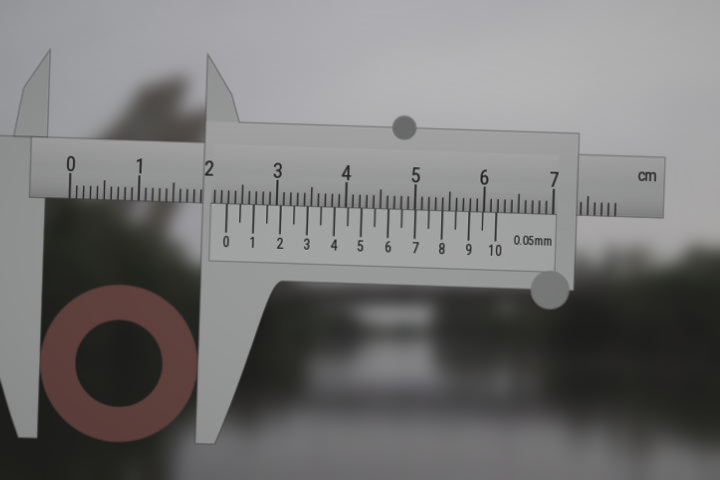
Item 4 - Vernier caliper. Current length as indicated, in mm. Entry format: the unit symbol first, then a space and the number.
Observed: mm 22.8
